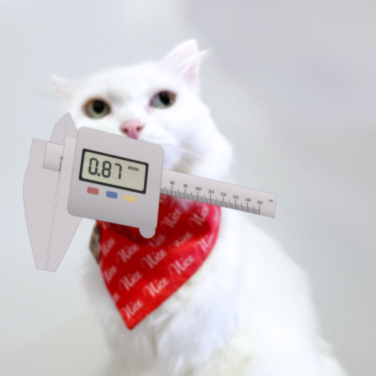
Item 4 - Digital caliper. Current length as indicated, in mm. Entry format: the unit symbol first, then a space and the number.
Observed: mm 0.87
